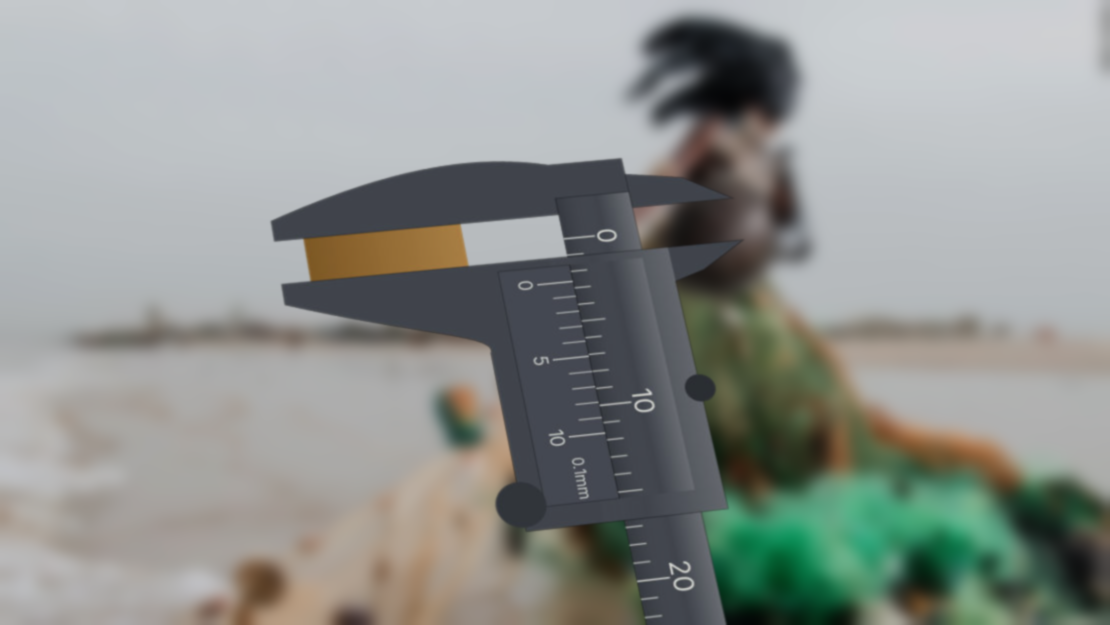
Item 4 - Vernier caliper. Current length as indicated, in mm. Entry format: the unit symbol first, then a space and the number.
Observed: mm 2.6
